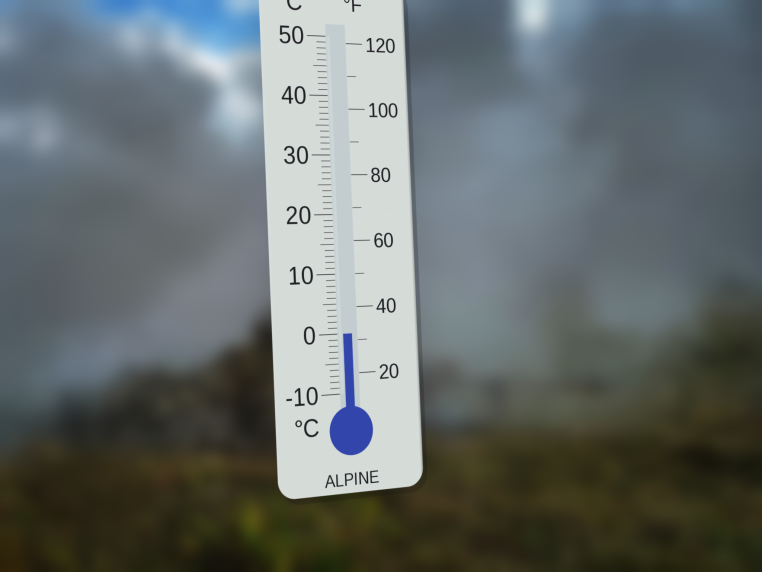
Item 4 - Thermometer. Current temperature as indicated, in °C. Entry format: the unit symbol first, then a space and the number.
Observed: °C 0
